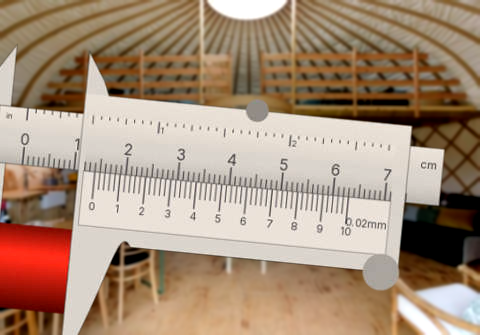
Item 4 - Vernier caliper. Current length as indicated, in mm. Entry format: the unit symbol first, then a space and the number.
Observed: mm 14.0
